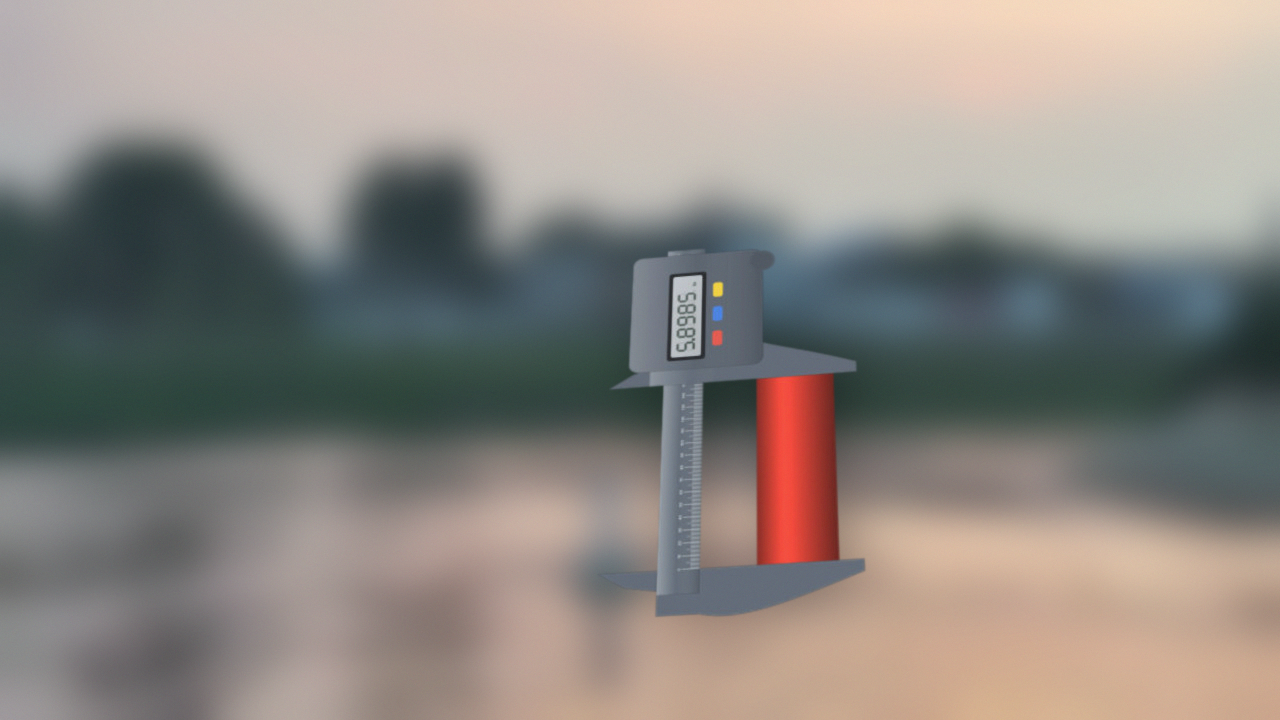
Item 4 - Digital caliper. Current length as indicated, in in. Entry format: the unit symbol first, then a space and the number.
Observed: in 5.8985
